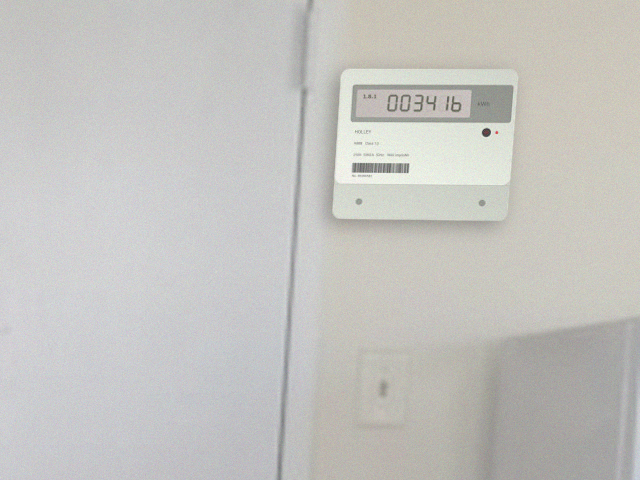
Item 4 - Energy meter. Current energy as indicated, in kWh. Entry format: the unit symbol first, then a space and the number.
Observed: kWh 3416
